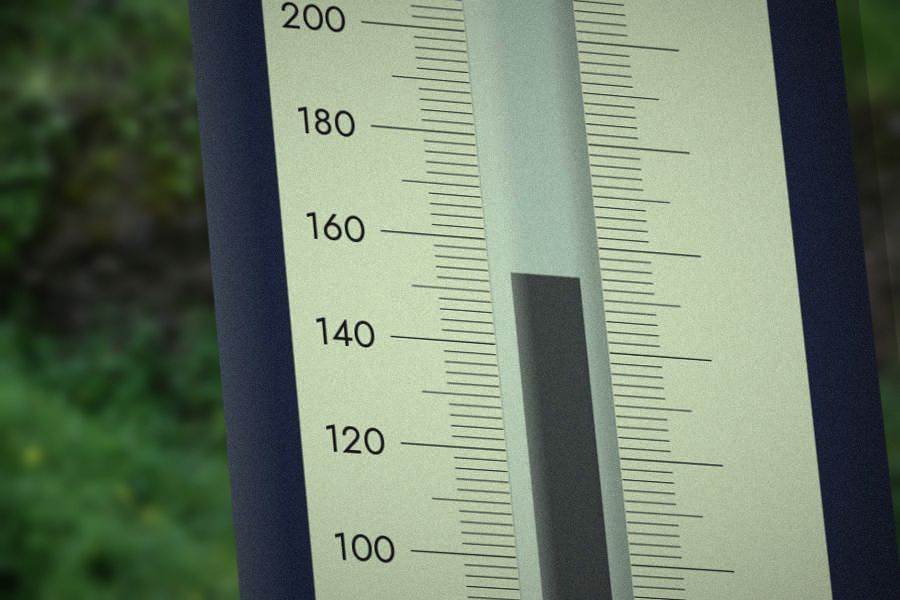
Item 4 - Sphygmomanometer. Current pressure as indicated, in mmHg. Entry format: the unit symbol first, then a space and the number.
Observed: mmHg 154
